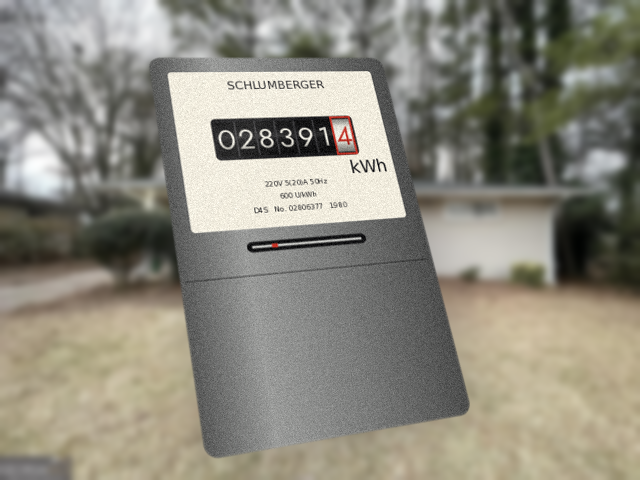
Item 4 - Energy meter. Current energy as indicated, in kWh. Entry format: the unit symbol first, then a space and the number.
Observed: kWh 28391.4
